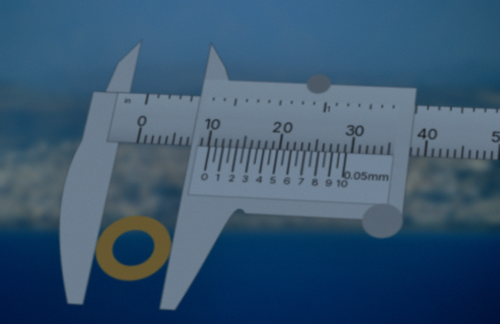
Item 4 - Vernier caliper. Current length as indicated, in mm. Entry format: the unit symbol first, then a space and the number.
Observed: mm 10.2
